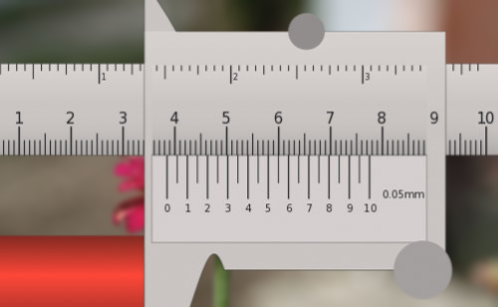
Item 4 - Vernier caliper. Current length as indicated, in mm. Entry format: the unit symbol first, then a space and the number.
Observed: mm 38.5
